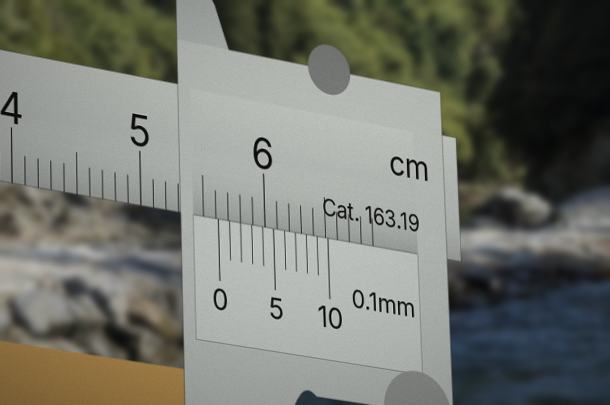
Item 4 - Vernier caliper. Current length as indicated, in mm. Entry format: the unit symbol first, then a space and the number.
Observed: mm 56.2
